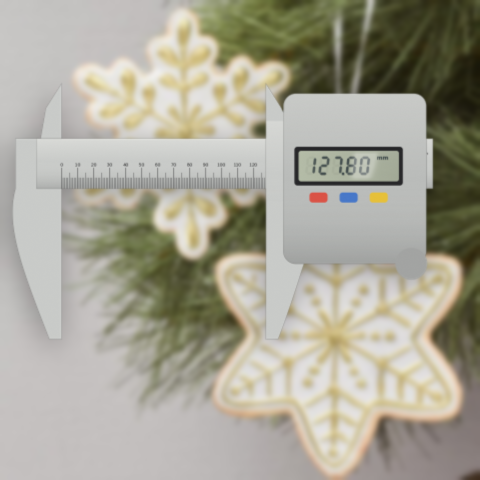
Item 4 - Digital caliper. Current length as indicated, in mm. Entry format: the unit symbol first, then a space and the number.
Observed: mm 127.80
